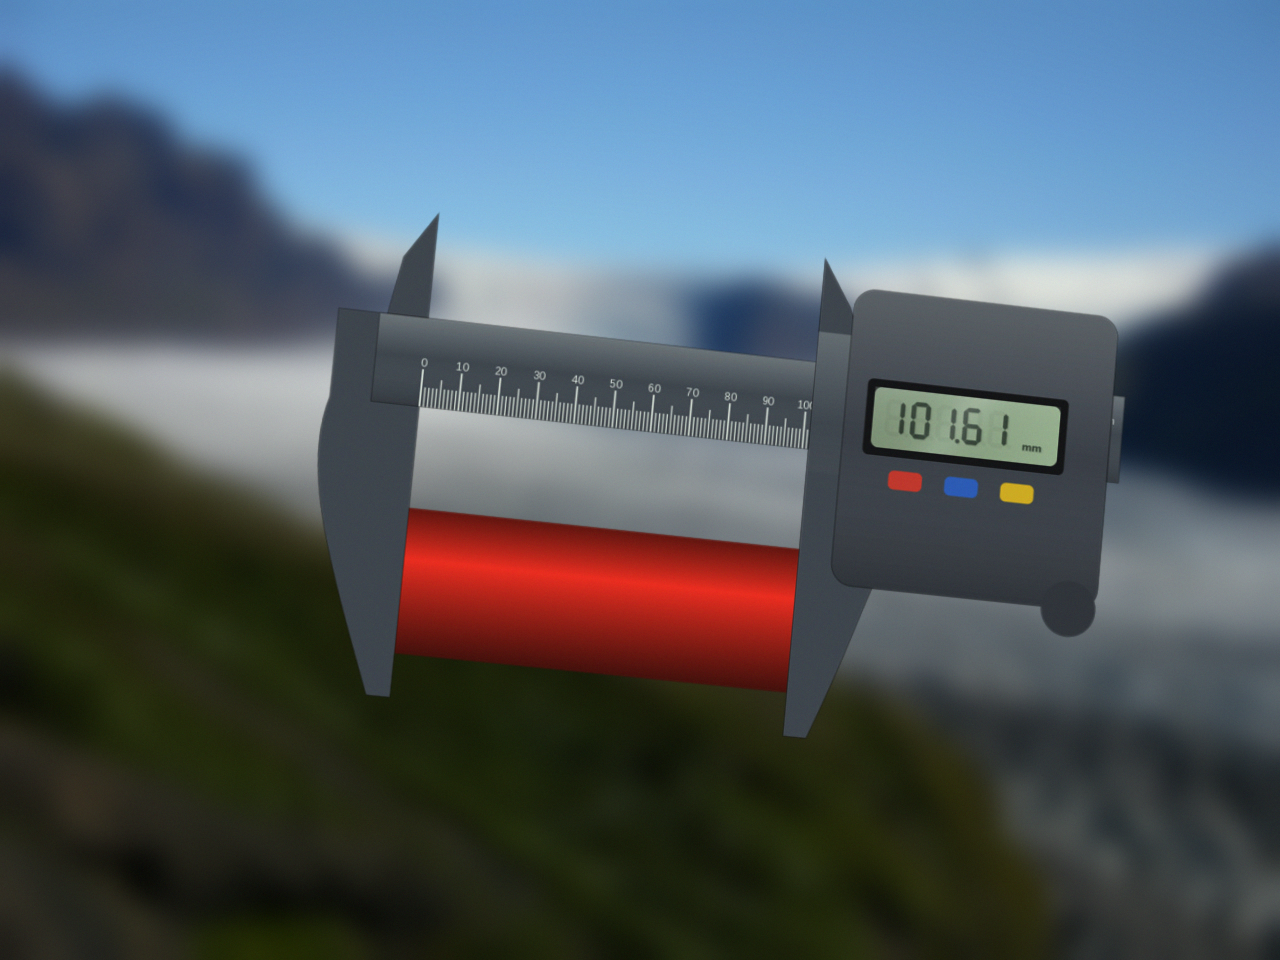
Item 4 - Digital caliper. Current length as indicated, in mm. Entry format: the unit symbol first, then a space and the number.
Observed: mm 101.61
